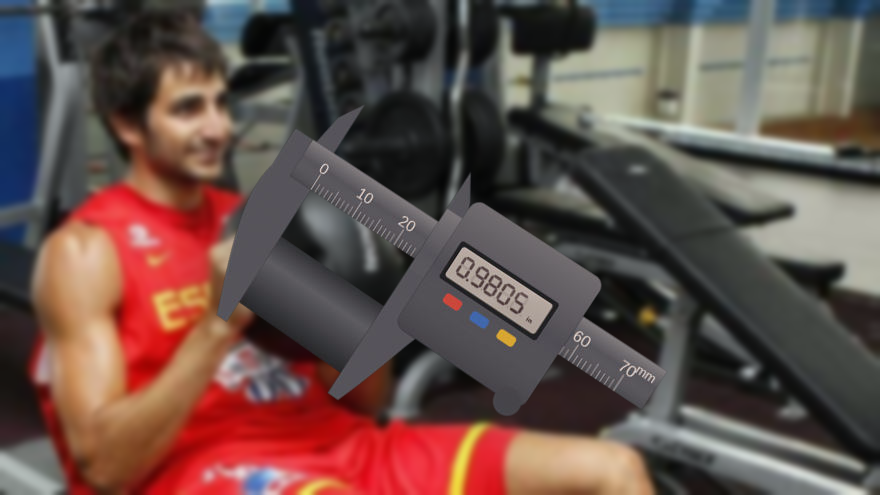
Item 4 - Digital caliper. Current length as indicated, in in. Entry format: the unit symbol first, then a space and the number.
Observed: in 0.9805
